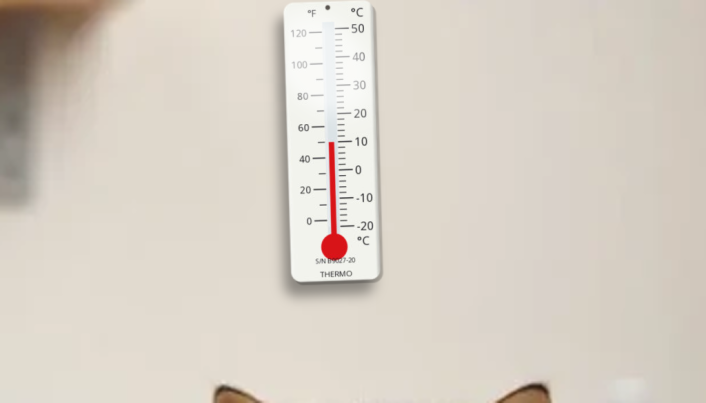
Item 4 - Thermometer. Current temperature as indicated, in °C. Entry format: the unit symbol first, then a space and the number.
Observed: °C 10
